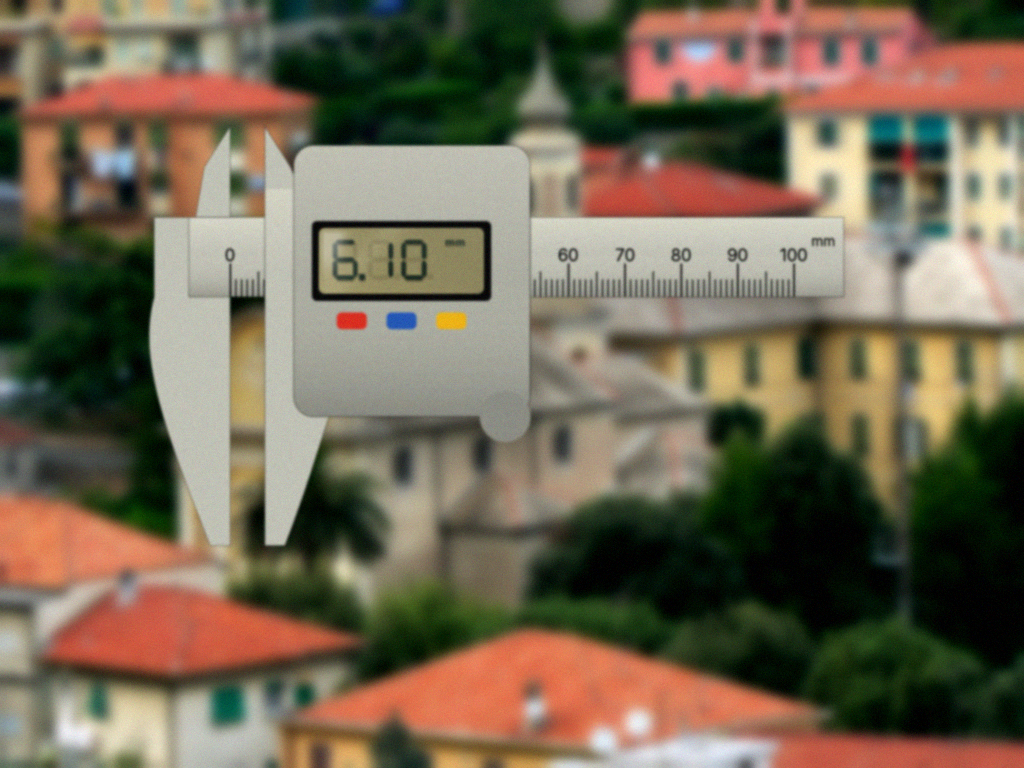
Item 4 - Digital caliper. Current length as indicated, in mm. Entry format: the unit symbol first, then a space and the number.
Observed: mm 6.10
